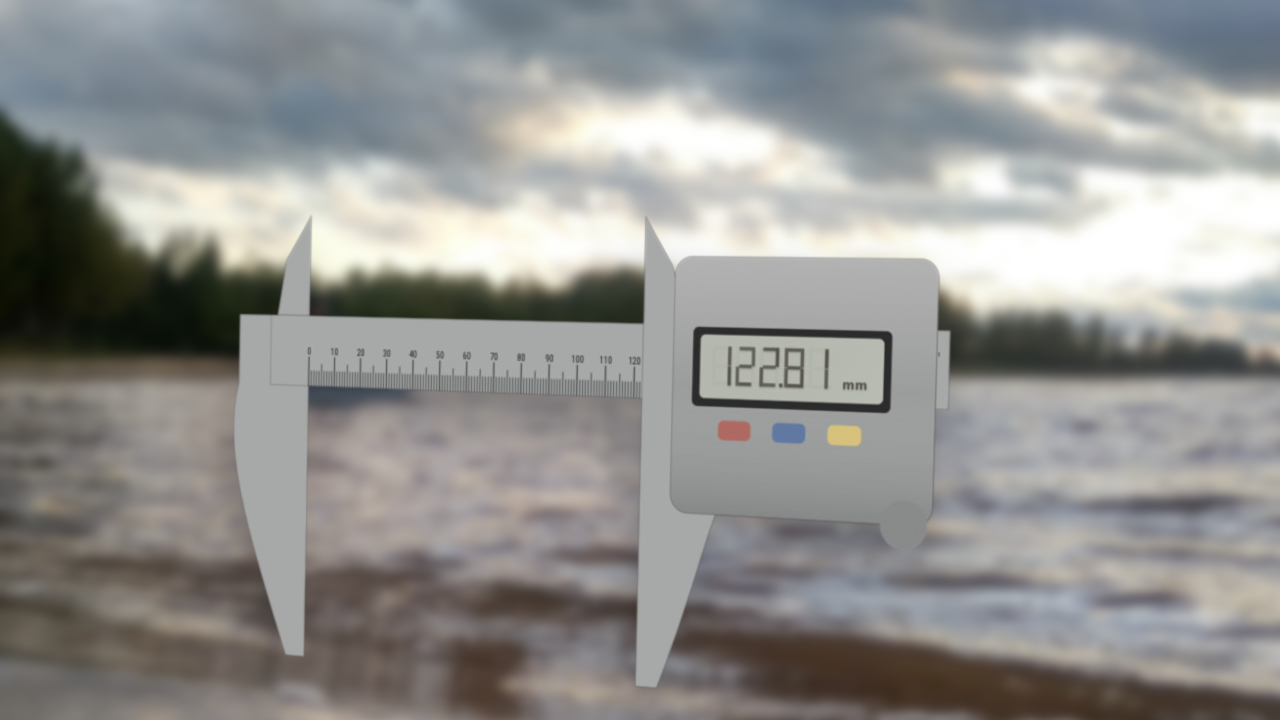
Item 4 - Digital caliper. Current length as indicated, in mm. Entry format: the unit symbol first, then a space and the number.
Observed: mm 122.81
